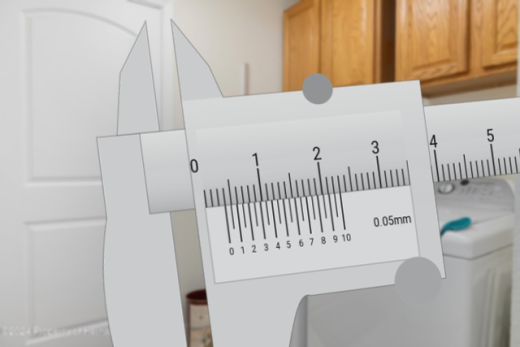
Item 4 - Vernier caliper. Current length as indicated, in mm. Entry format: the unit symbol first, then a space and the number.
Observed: mm 4.0
